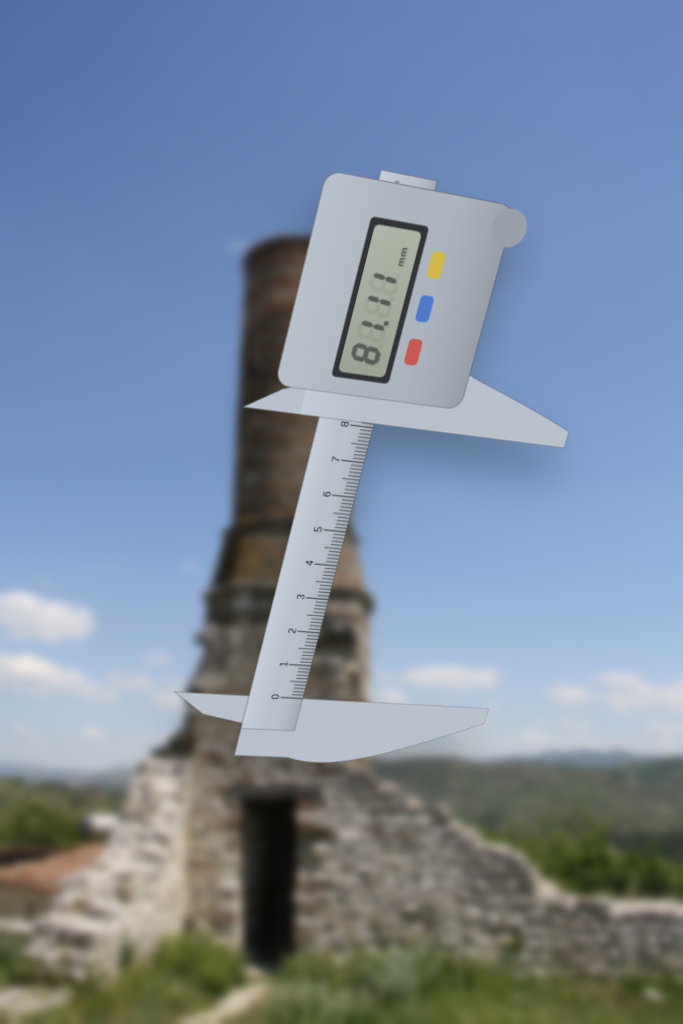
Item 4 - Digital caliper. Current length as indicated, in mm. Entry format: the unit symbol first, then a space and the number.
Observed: mm 81.11
